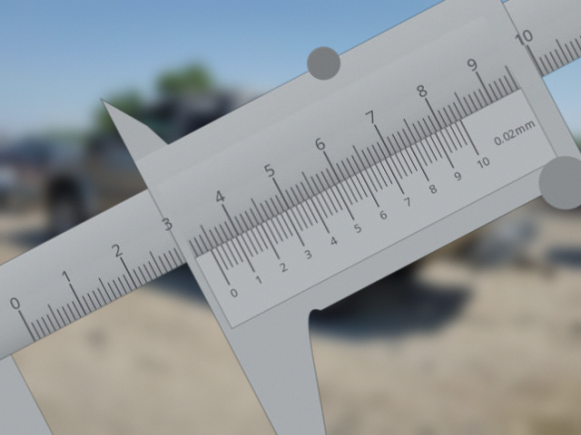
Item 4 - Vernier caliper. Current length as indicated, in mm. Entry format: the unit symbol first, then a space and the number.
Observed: mm 34.6
